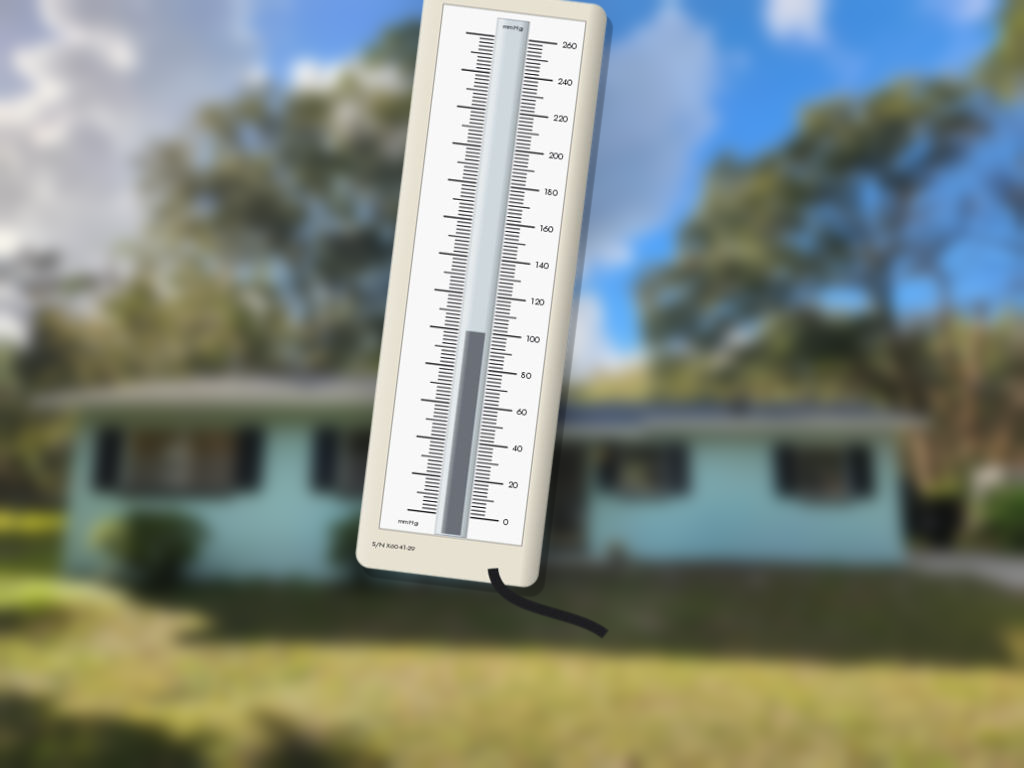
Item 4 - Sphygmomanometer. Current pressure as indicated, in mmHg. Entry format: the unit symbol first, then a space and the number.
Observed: mmHg 100
